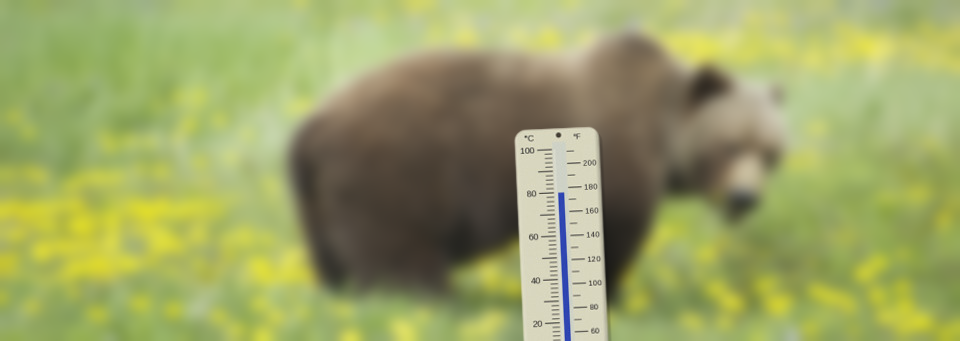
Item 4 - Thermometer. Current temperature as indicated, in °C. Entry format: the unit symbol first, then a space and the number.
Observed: °C 80
